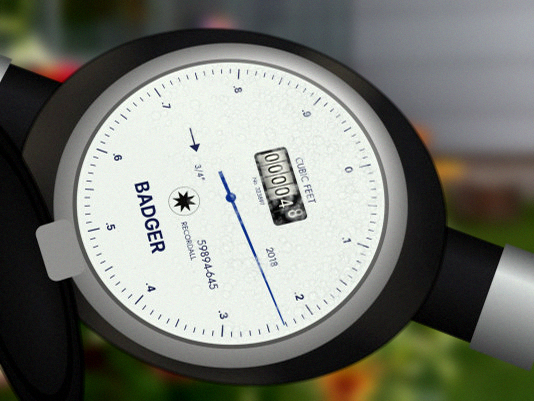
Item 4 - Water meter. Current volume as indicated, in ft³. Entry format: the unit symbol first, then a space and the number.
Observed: ft³ 48.23
